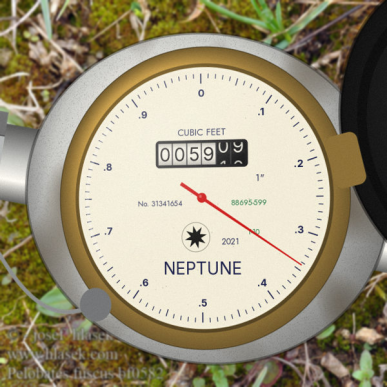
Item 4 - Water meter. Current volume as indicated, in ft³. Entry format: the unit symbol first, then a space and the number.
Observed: ft³ 5909.34
